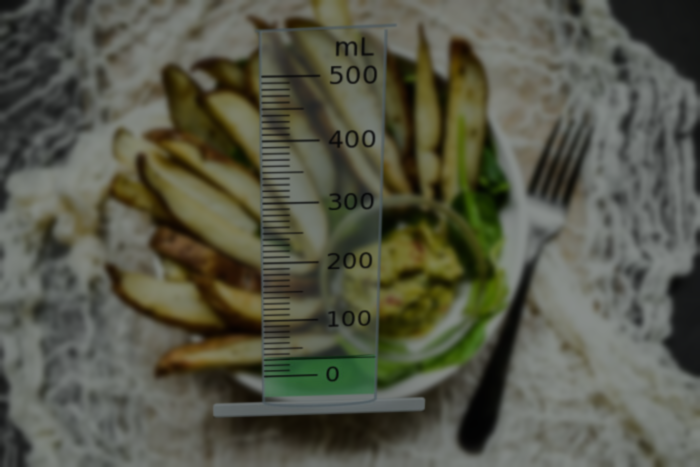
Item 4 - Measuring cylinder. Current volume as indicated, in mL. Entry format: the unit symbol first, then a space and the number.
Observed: mL 30
